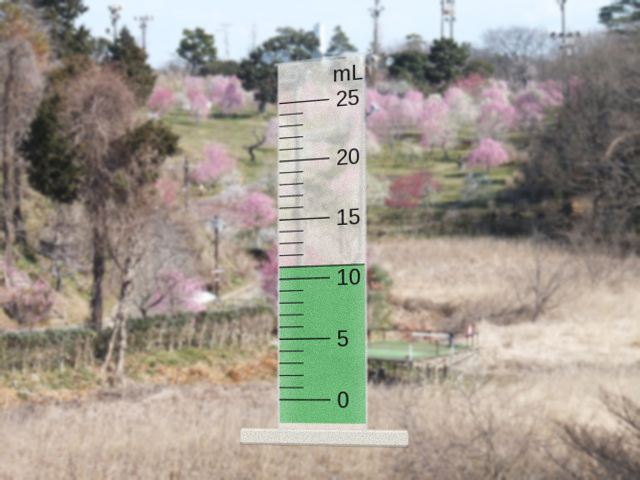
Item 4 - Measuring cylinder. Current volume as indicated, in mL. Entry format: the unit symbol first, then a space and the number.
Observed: mL 11
